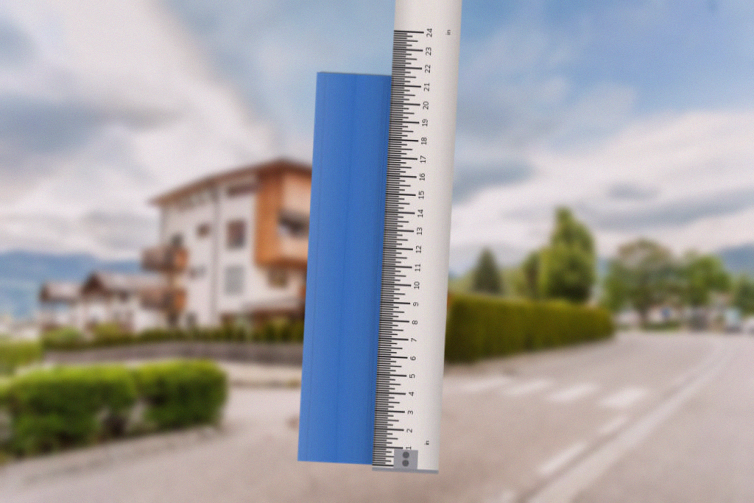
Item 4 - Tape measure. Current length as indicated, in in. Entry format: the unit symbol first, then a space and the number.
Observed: in 21.5
